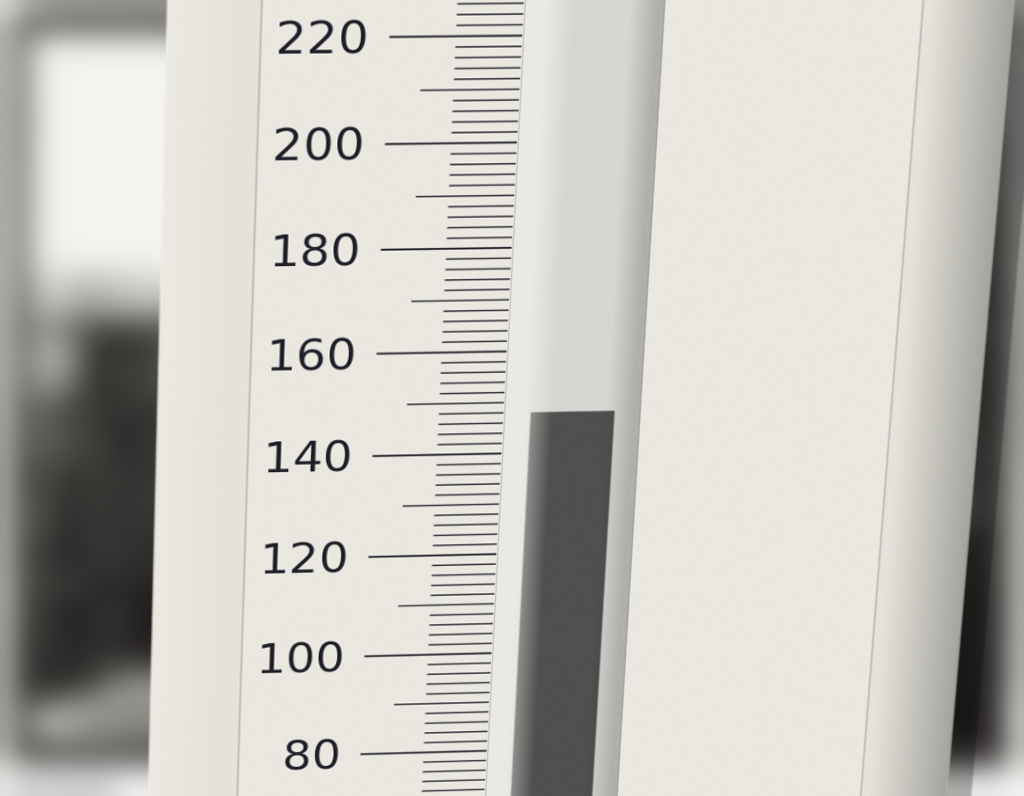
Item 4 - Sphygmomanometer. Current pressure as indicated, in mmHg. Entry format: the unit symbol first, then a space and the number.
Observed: mmHg 148
